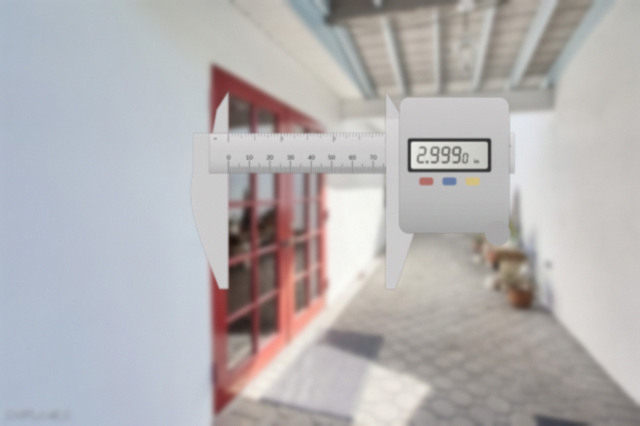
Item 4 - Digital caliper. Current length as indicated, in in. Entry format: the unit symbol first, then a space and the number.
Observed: in 2.9990
